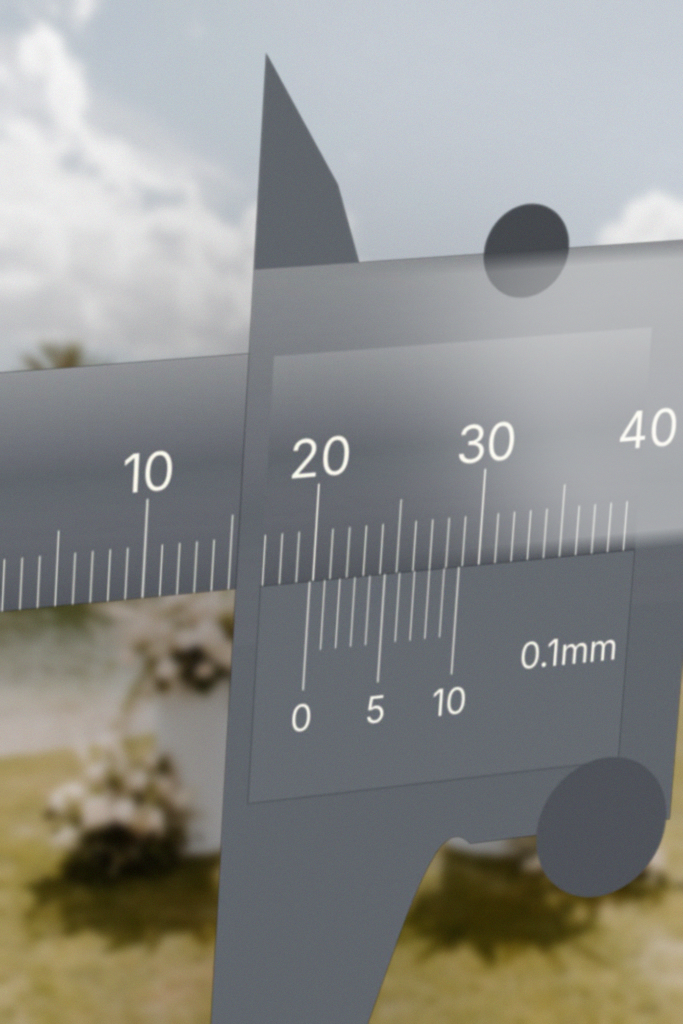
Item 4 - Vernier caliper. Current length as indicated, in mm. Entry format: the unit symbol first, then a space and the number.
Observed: mm 19.8
